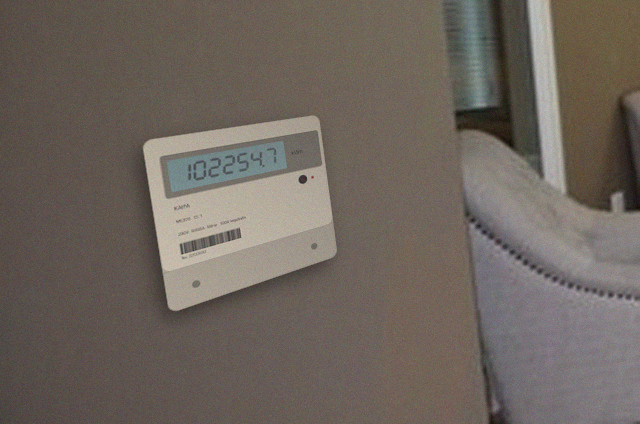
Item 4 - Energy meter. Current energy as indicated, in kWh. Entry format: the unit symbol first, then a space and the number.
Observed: kWh 102254.7
